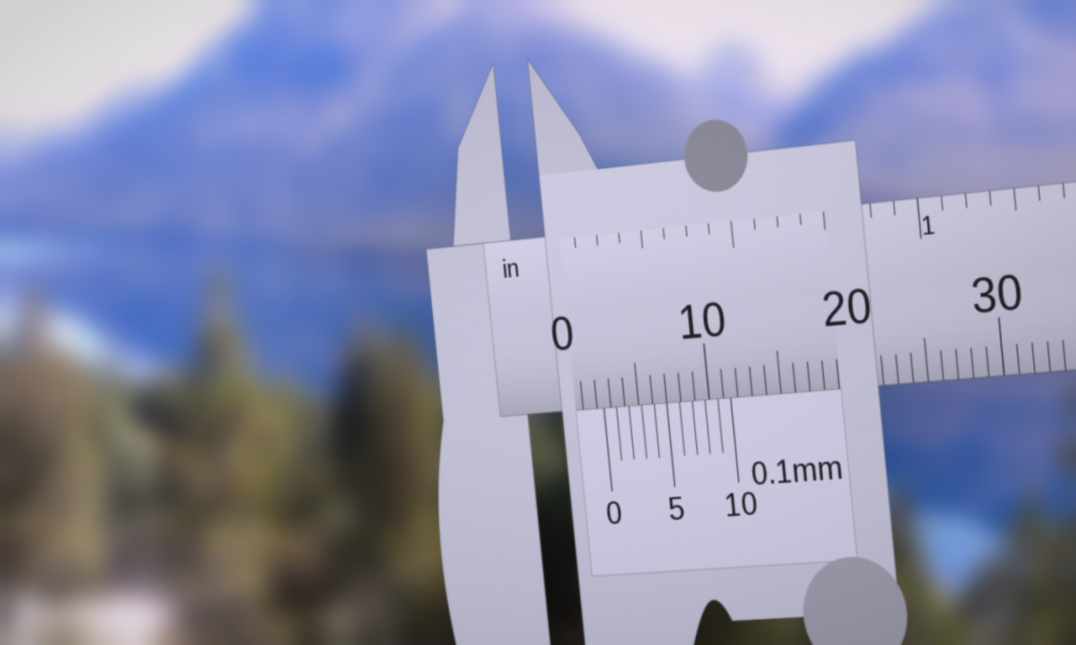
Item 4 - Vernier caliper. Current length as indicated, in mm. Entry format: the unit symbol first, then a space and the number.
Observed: mm 2.5
